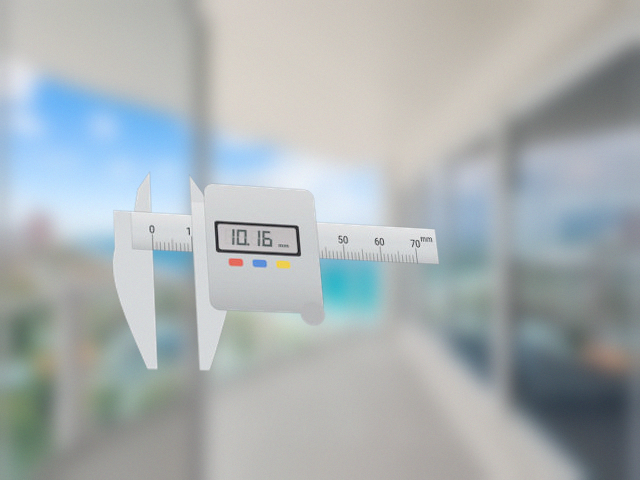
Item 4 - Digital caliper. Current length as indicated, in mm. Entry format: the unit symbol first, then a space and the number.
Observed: mm 10.16
